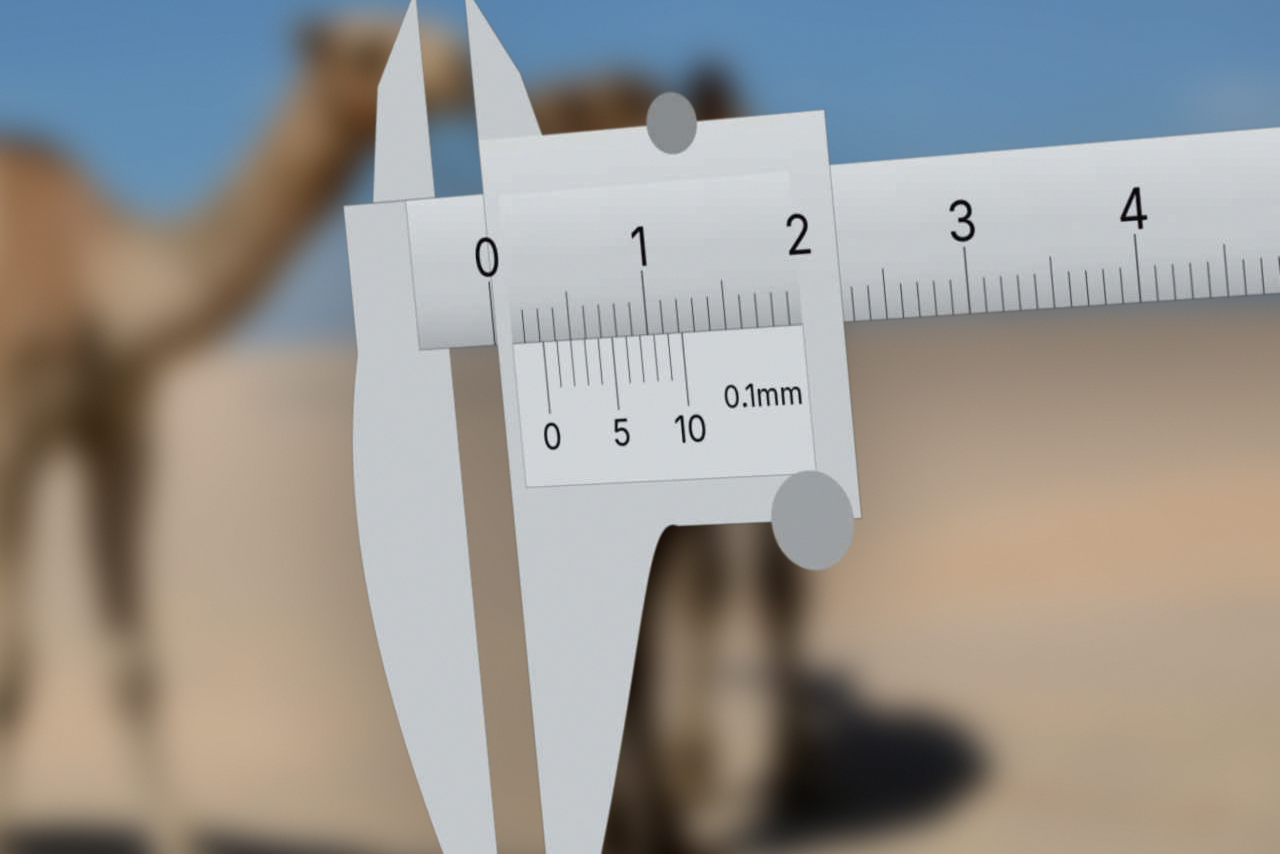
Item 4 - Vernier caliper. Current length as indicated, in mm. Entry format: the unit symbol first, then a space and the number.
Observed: mm 3.2
